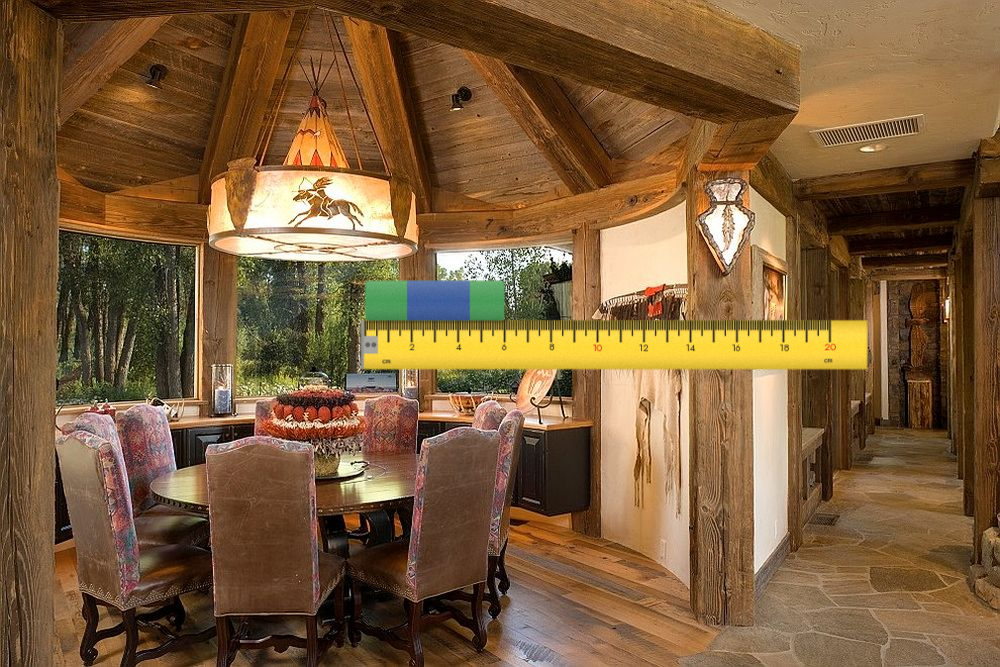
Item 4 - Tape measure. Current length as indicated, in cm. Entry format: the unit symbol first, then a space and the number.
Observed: cm 6
